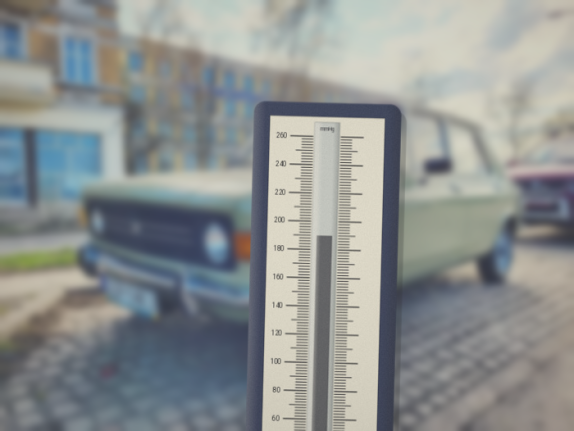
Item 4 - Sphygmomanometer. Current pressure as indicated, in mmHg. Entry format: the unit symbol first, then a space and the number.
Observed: mmHg 190
